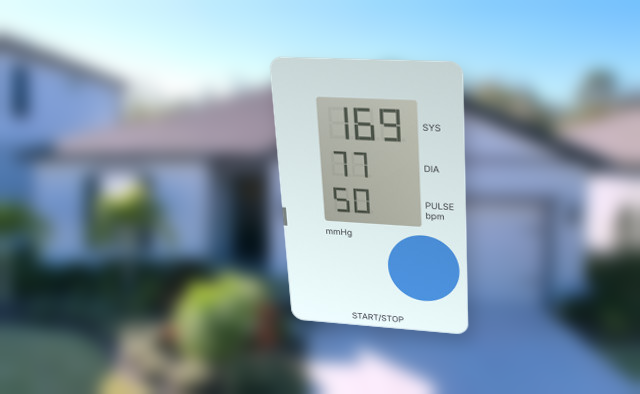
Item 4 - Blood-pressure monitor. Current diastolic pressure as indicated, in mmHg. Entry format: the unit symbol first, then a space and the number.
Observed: mmHg 77
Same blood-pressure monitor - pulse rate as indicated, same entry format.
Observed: bpm 50
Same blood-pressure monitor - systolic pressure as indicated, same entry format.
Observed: mmHg 169
